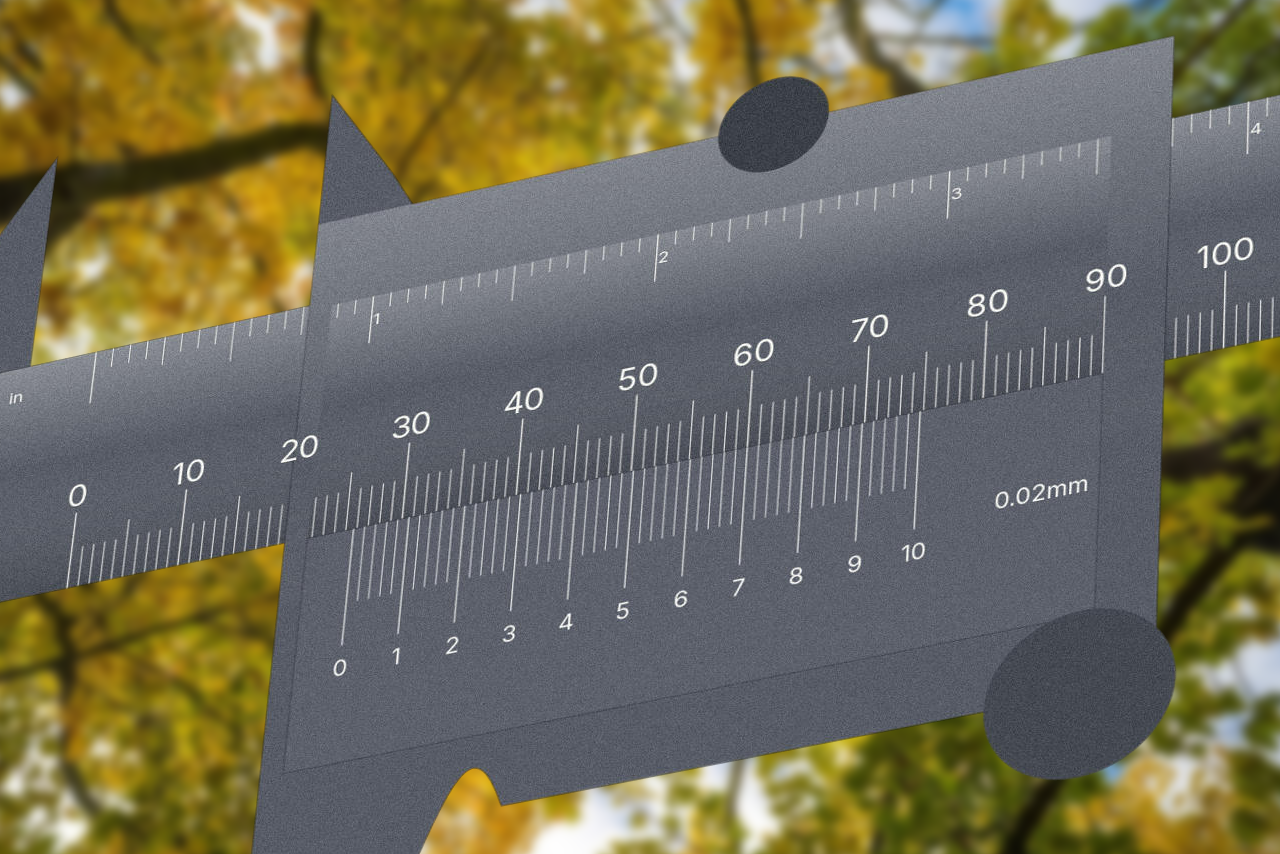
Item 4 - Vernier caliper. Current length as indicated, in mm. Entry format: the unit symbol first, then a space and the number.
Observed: mm 25.7
